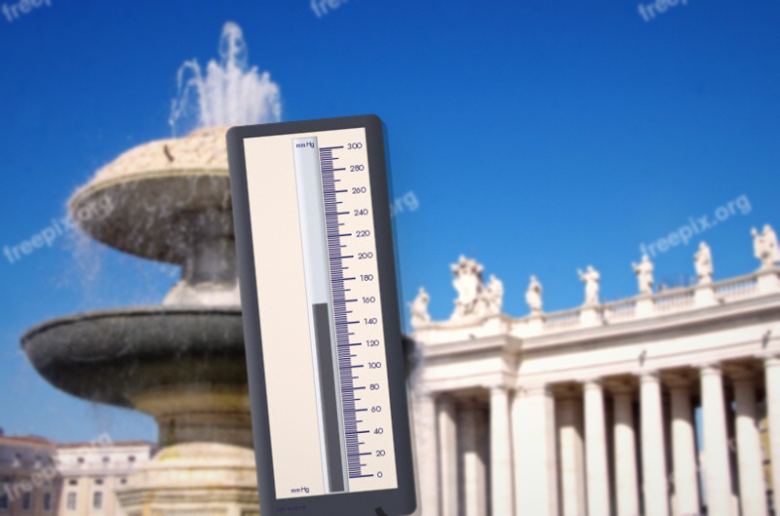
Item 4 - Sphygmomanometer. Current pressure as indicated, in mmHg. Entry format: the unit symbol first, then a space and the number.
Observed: mmHg 160
